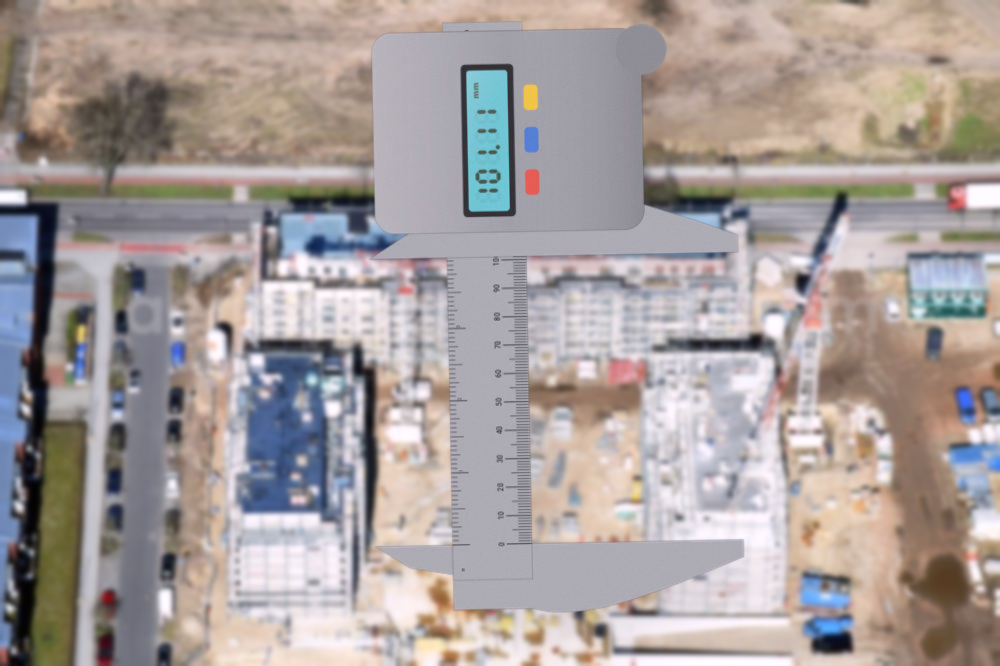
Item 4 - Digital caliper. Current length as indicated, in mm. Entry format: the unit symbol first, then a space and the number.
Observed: mm 101.11
